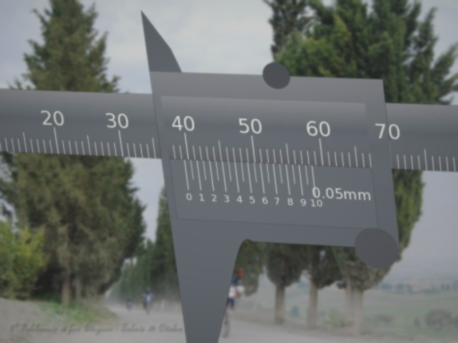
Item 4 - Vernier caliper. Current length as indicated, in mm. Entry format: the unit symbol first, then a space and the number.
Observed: mm 39.4
